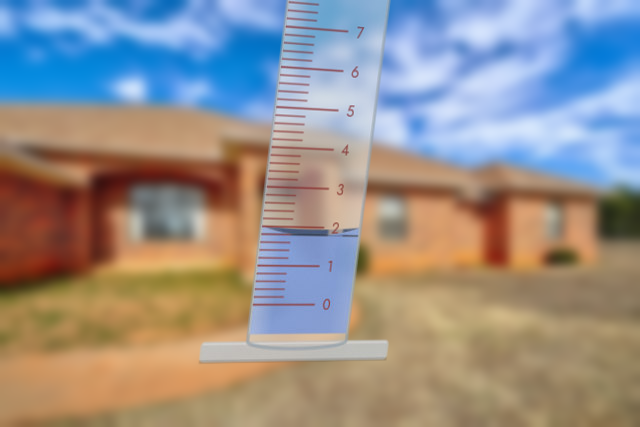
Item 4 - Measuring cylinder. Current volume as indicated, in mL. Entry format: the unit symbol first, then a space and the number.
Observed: mL 1.8
